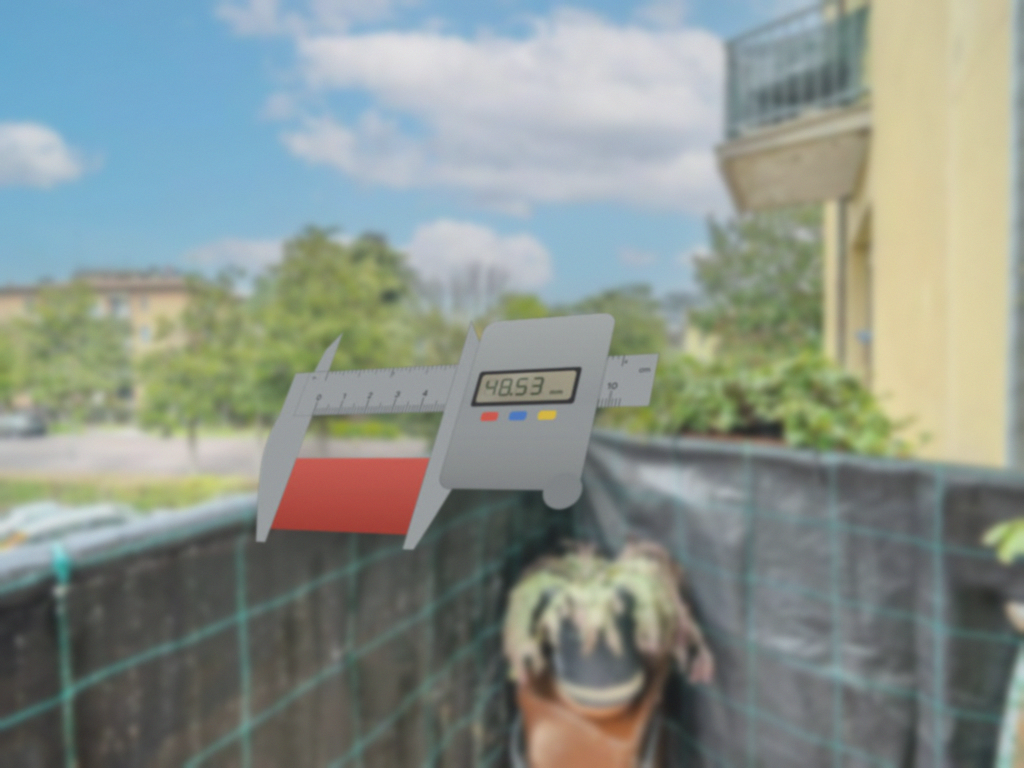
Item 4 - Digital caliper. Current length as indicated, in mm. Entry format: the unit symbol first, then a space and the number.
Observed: mm 48.53
